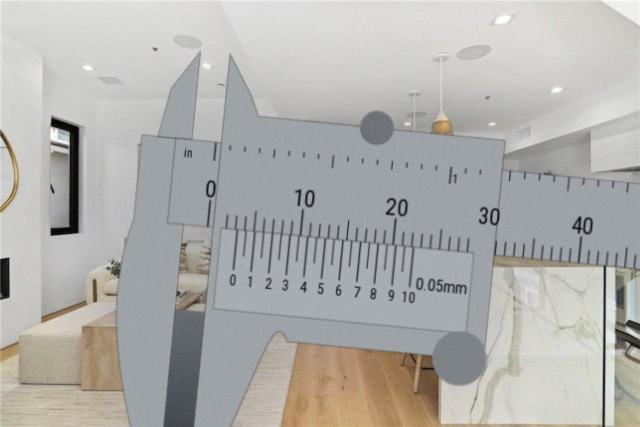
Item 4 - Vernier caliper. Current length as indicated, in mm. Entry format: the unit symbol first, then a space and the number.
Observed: mm 3.2
